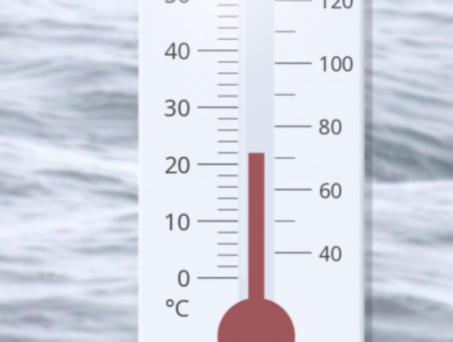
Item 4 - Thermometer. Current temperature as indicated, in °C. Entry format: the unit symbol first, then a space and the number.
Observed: °C 22
